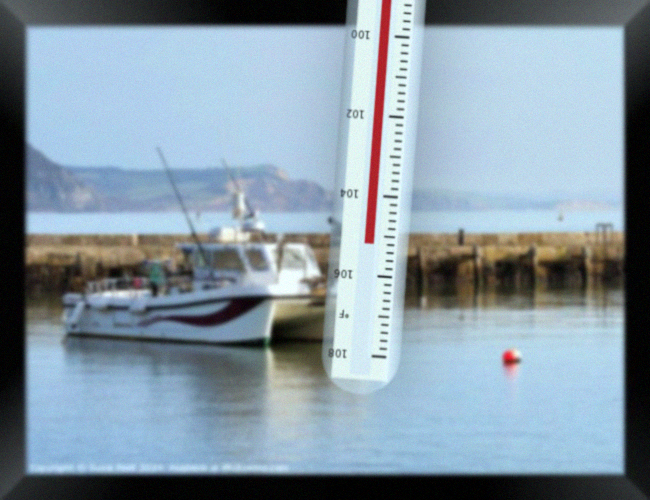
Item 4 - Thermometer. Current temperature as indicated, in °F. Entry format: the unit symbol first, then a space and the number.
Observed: °F 105.2
